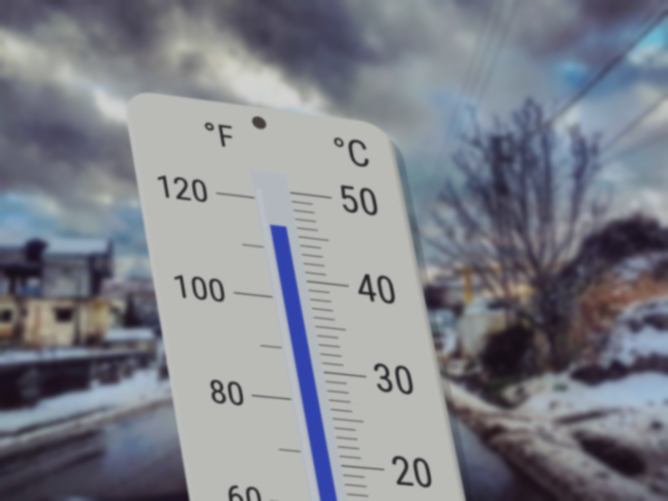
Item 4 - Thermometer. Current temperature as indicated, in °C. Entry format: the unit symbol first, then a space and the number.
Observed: °C 46
